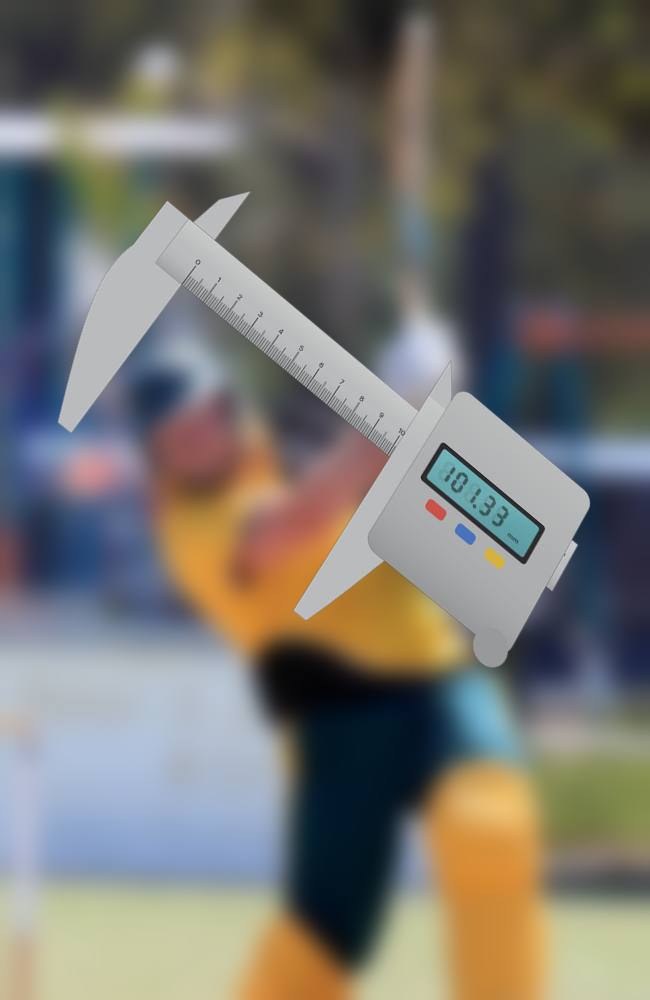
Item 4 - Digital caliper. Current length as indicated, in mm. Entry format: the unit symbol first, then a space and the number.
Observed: mm 101.33
